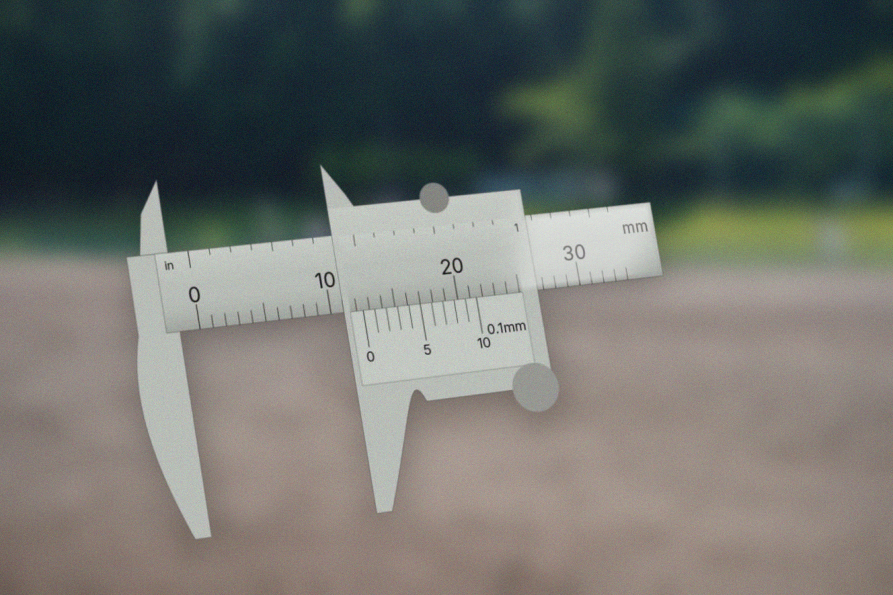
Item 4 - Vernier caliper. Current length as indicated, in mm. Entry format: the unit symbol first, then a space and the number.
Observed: mm 12.5
